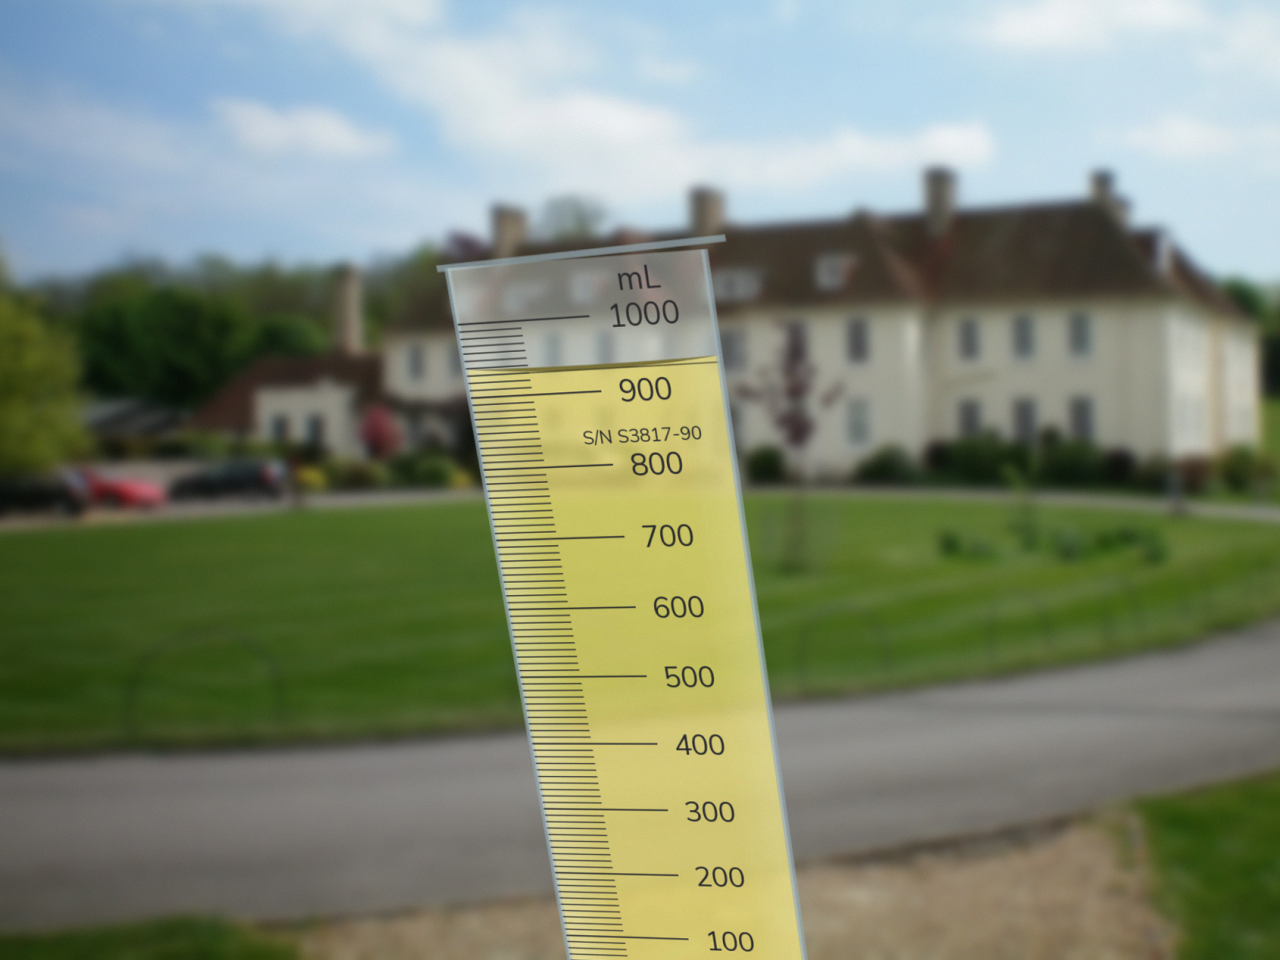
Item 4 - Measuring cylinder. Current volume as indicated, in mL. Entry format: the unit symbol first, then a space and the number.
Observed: mL 930
